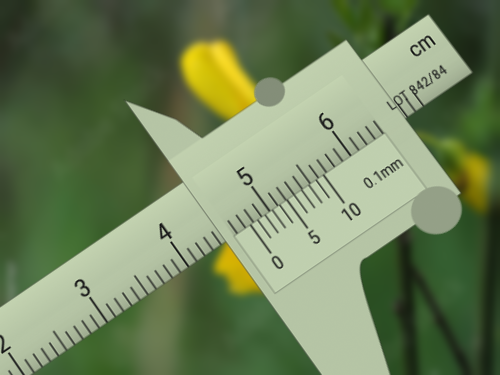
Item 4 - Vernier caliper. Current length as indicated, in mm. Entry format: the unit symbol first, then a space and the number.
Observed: mm 47.6
